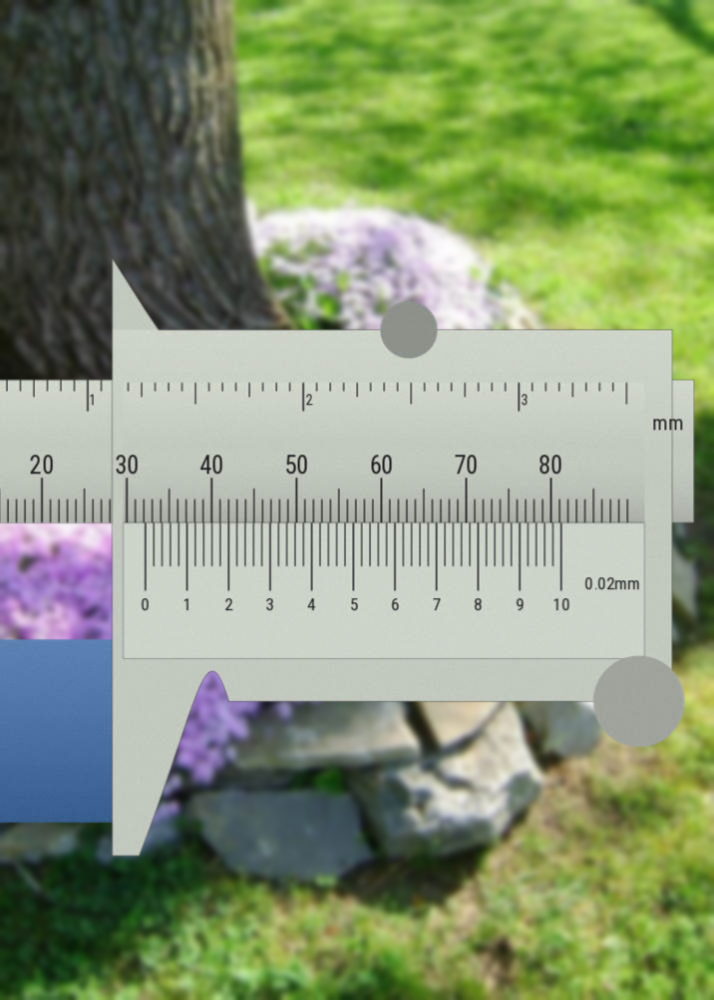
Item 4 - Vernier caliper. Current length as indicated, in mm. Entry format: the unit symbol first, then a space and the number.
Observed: mm 32.2
